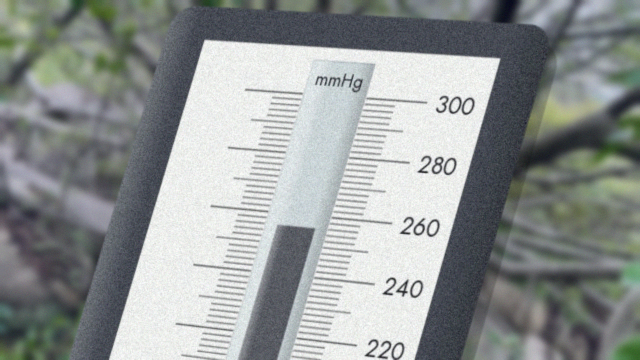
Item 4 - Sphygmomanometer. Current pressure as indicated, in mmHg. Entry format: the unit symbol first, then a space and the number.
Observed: mmHg 256
